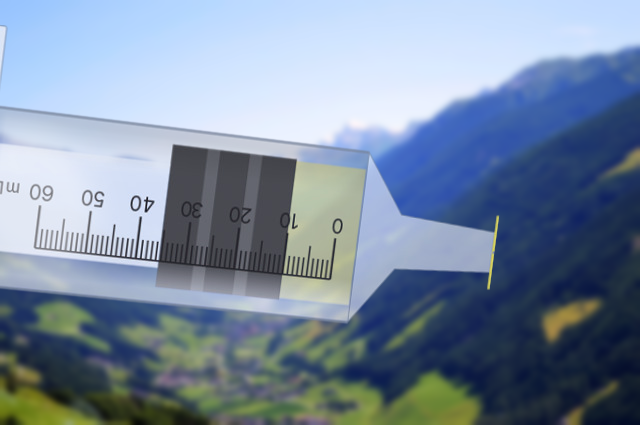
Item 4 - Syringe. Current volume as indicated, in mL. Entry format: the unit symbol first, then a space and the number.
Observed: mL 10
